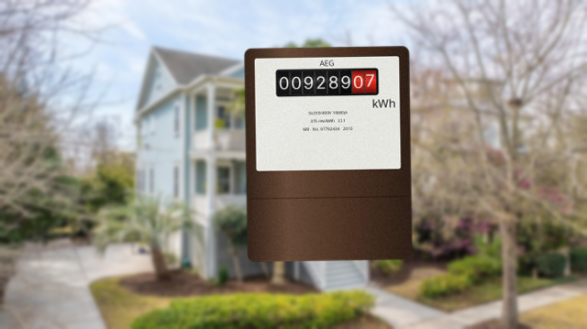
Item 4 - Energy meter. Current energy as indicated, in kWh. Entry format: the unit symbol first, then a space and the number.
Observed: kWh 9289.07
